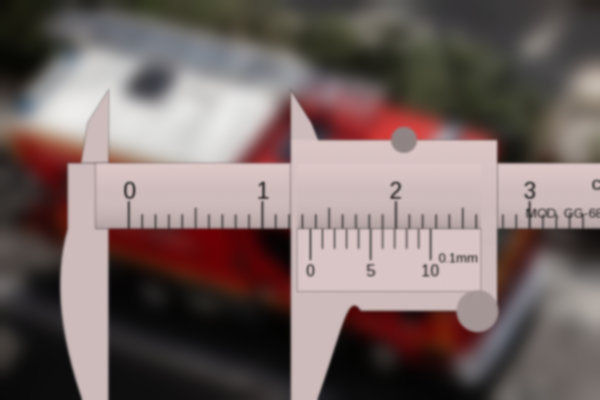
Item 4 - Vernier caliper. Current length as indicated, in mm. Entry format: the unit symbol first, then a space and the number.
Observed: mm 13.6
